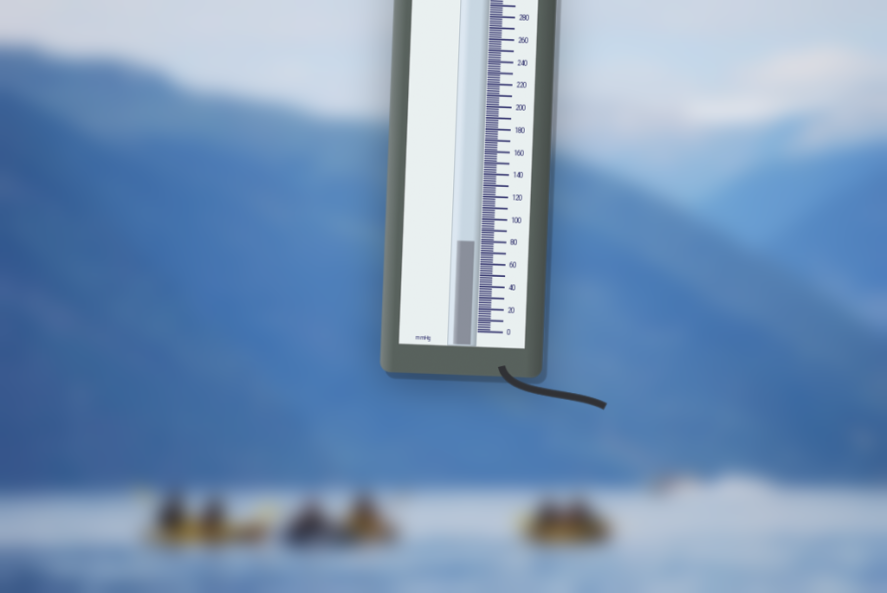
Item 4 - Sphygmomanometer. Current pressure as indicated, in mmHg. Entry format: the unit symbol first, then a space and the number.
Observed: mmHg 80
